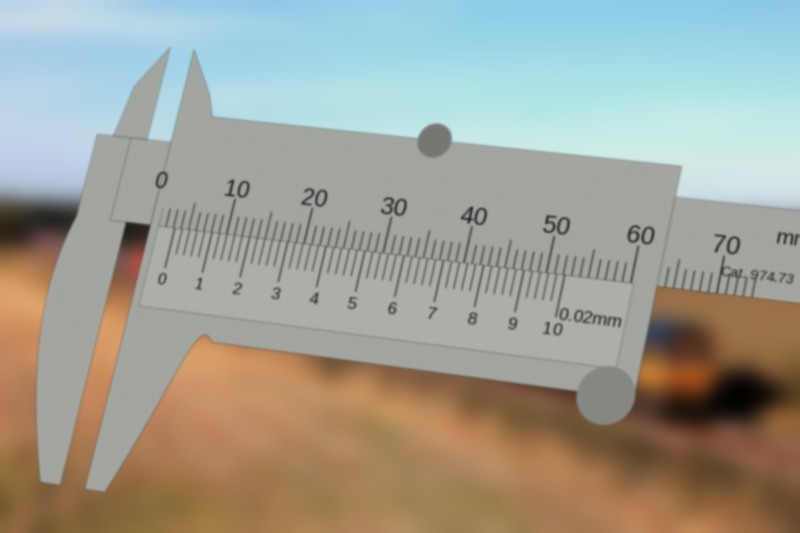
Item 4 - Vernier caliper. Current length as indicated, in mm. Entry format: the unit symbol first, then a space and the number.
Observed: mm 3.2
